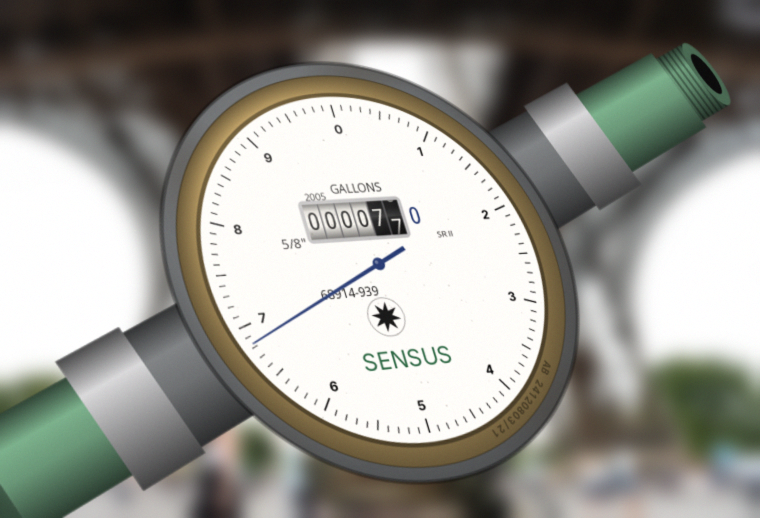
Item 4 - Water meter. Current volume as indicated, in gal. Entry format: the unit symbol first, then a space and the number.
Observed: gal 766.8
